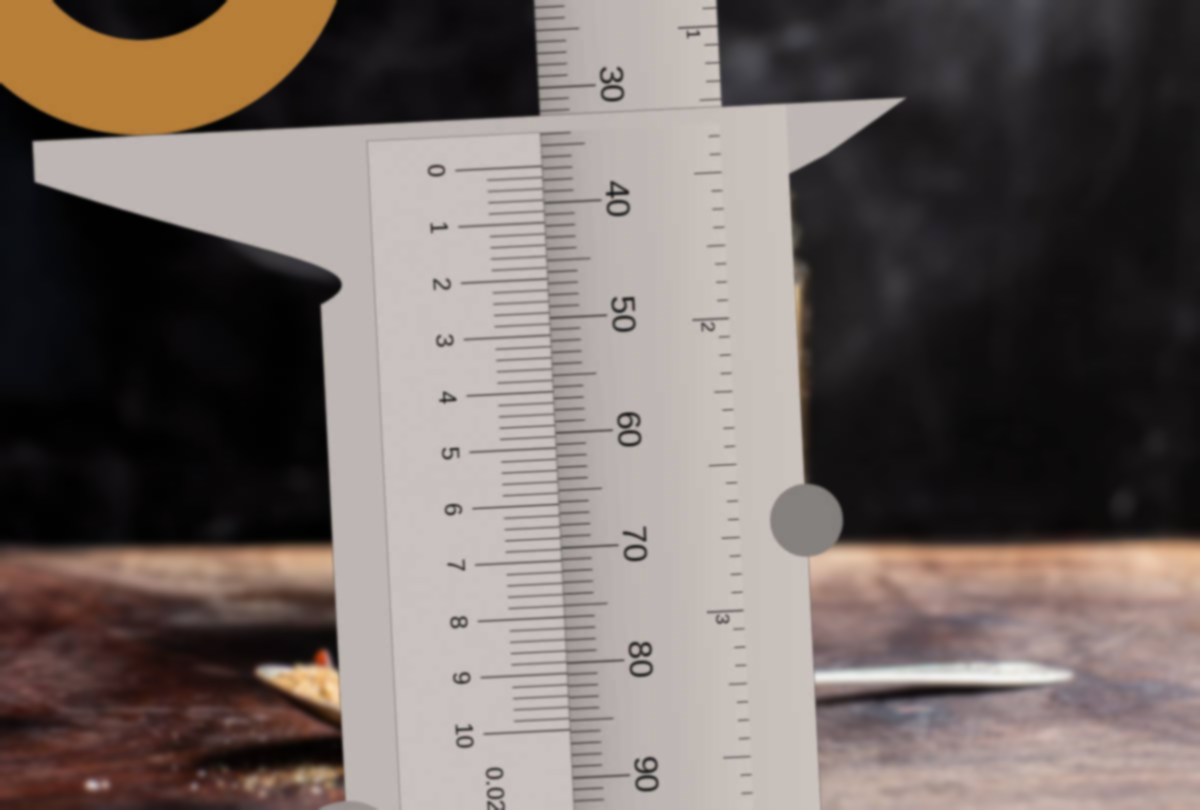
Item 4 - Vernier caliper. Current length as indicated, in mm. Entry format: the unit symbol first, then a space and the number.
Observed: mm 36.8
